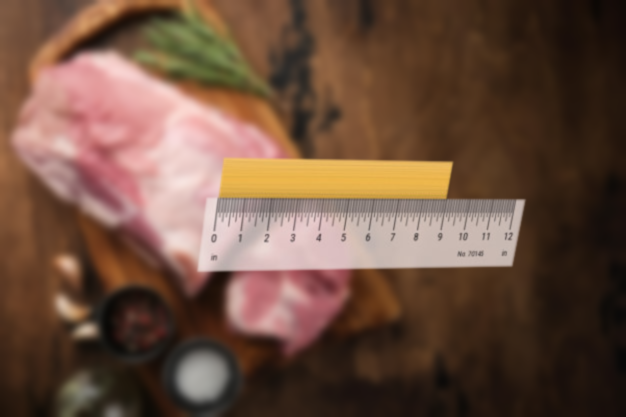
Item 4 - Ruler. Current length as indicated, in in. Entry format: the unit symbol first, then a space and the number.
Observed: in 9
